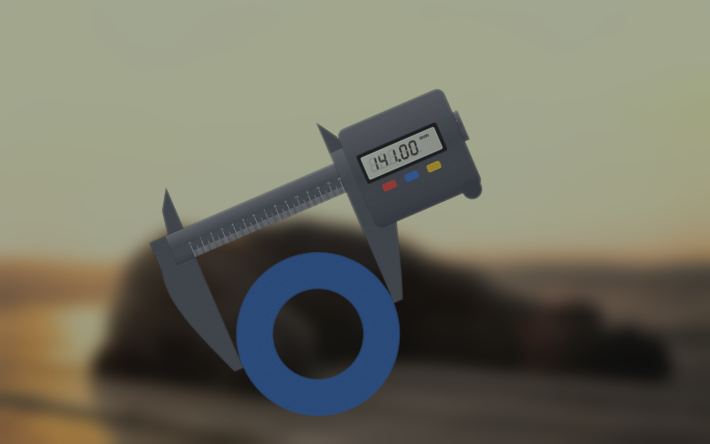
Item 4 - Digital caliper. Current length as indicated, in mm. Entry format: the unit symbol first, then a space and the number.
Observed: mm 141.00
